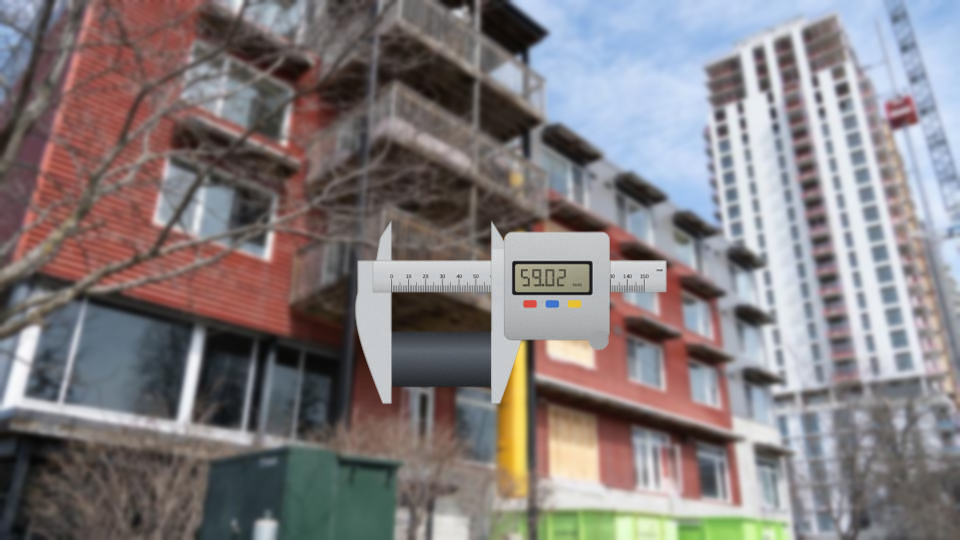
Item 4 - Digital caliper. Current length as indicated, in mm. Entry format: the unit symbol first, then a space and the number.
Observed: mm 59.02
